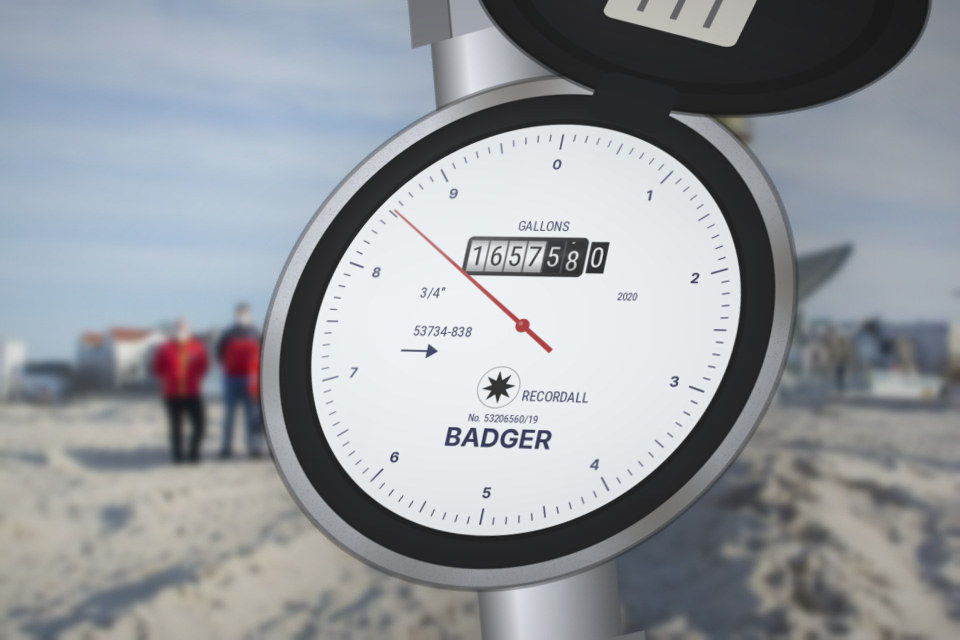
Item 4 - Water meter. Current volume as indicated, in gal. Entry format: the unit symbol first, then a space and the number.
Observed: gal 1657578.5
